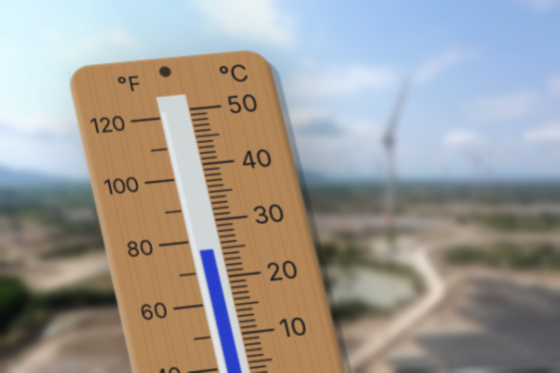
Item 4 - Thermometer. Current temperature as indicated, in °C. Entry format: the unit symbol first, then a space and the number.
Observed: °C 25
